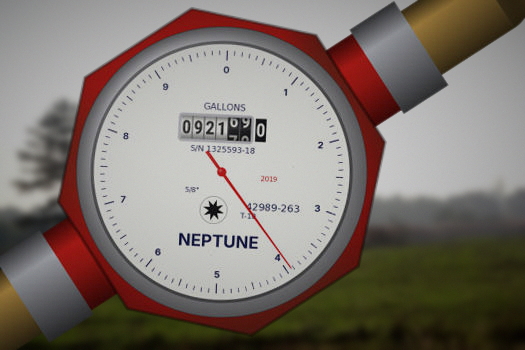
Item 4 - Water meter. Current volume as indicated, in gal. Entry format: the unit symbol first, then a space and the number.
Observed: gal 921693.9
